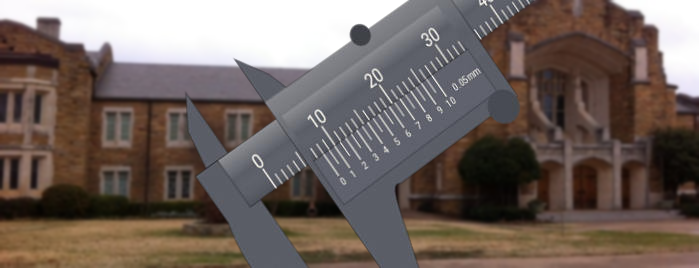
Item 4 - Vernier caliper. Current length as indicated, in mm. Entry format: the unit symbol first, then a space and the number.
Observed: mm 8.0
